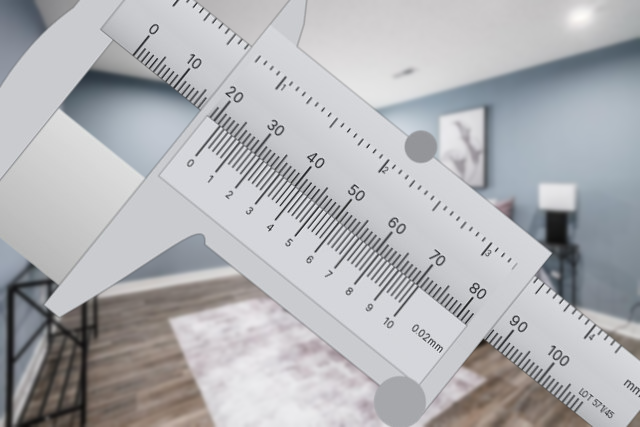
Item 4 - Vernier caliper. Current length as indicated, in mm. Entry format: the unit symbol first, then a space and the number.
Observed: mm 21.5
